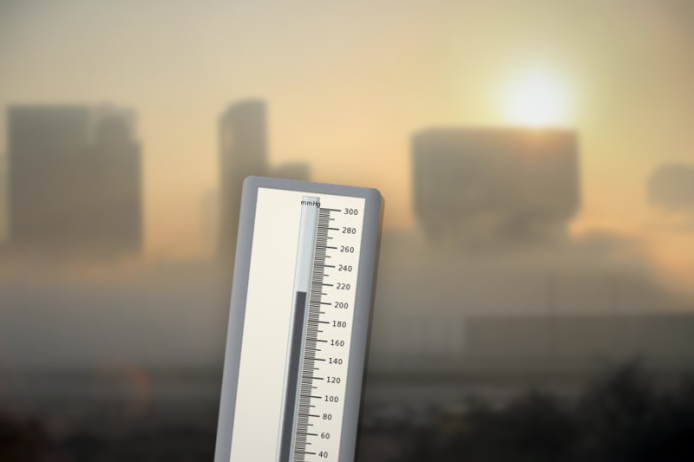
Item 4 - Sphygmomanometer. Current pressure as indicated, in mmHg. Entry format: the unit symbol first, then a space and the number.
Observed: mmHg 210
